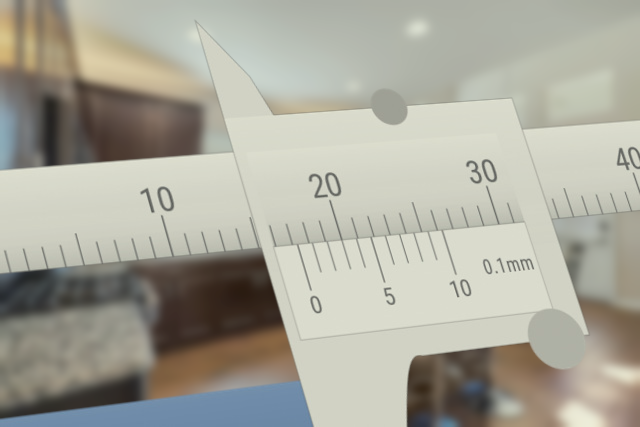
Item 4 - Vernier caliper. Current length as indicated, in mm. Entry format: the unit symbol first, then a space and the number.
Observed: mm 17.3
